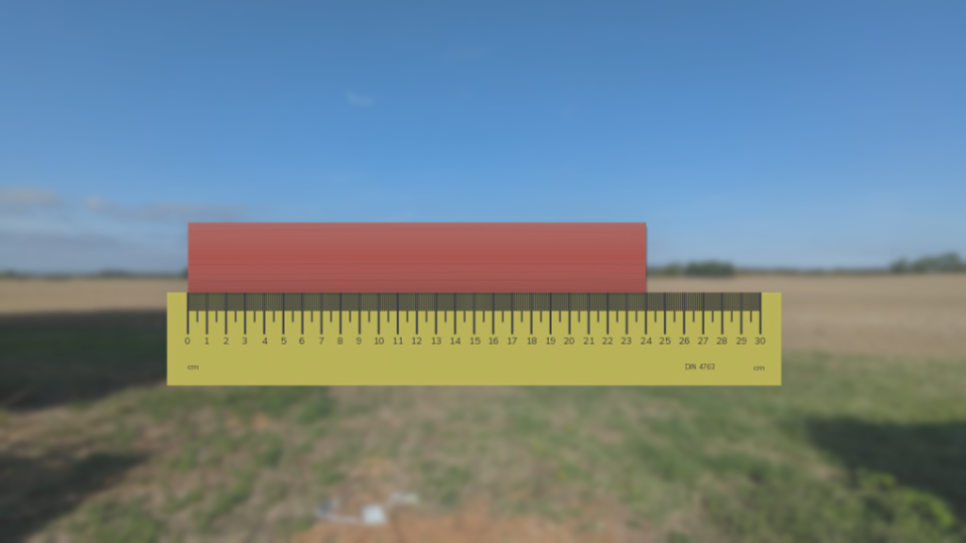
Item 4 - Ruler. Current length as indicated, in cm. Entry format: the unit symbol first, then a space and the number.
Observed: cm 24
